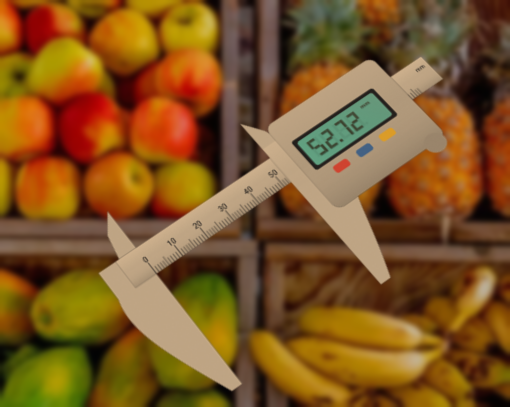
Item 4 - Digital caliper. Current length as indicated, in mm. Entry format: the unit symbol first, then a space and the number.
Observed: mm 52.72
